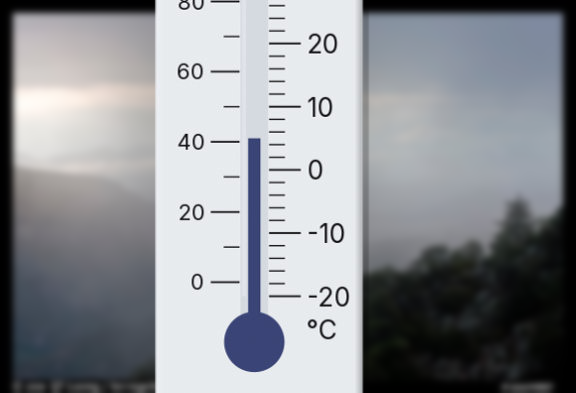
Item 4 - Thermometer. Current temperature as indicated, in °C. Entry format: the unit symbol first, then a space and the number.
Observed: °C 5
